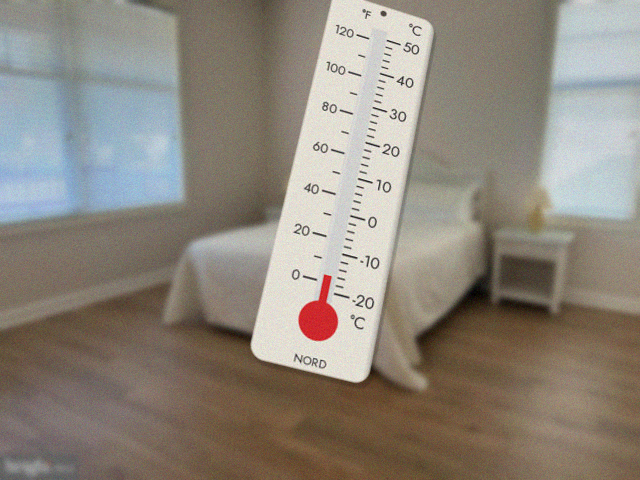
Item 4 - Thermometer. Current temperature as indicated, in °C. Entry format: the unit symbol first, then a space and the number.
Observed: °C -16
